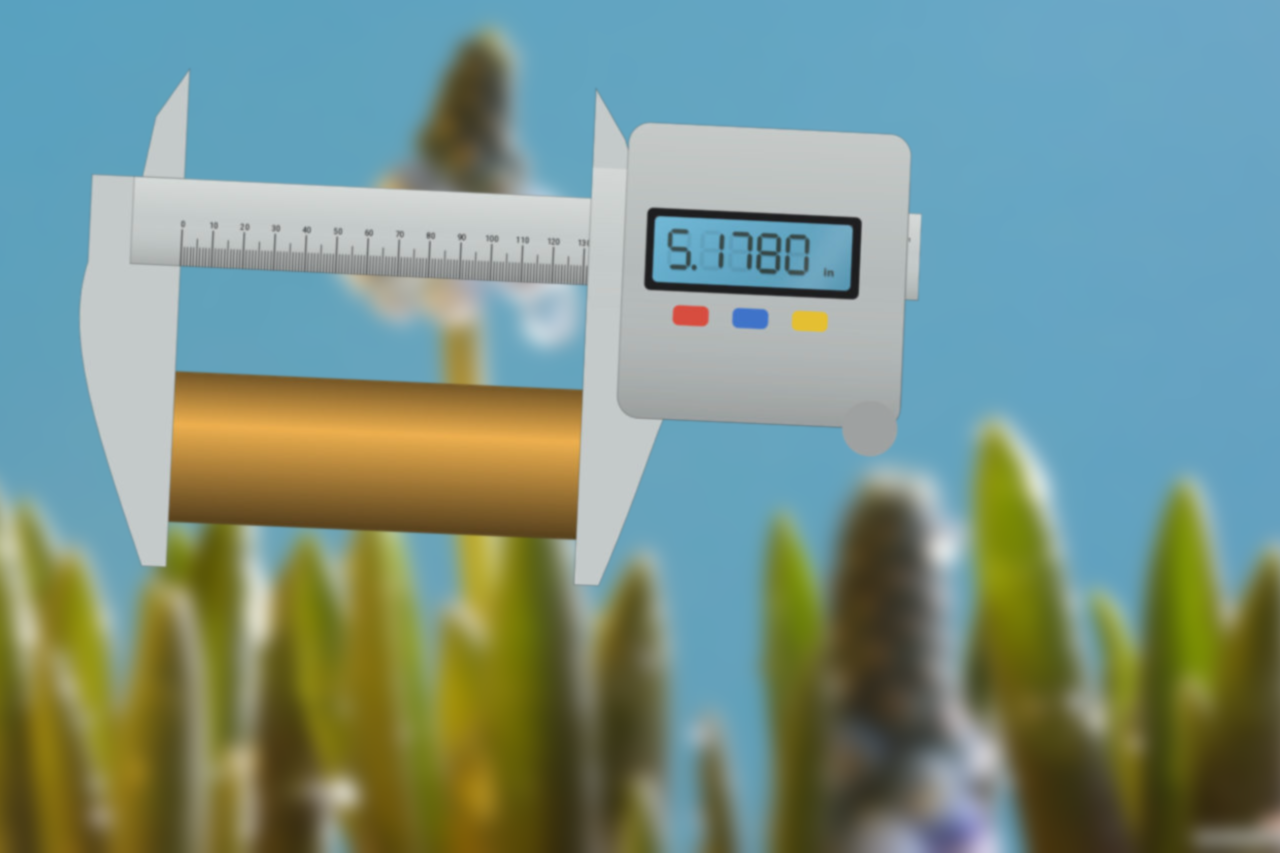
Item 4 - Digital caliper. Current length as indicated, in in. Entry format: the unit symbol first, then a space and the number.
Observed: in 5.1780
